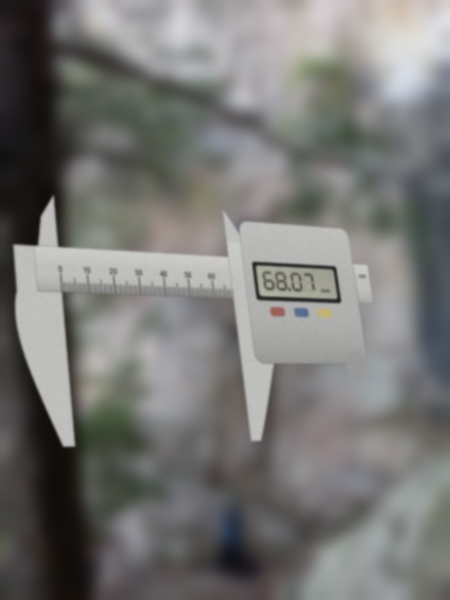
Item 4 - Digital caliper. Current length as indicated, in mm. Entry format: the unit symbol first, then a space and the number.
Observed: mm 68.07
